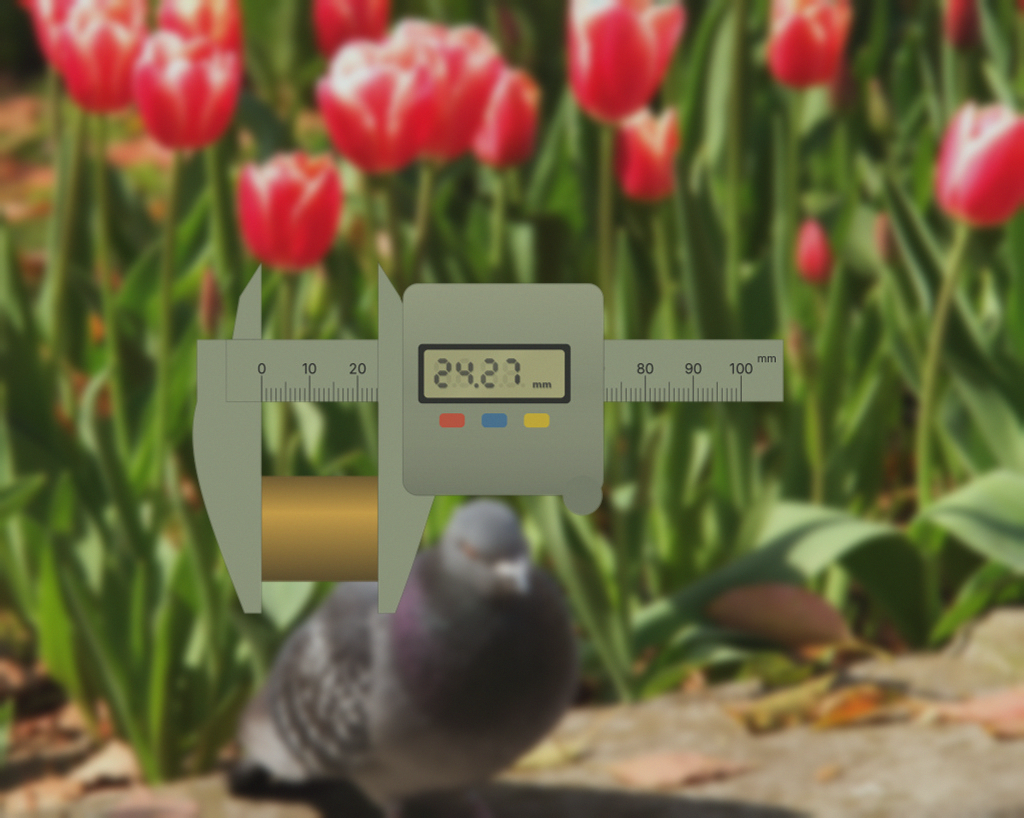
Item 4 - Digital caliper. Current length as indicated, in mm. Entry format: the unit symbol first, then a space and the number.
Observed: mm 24.27
